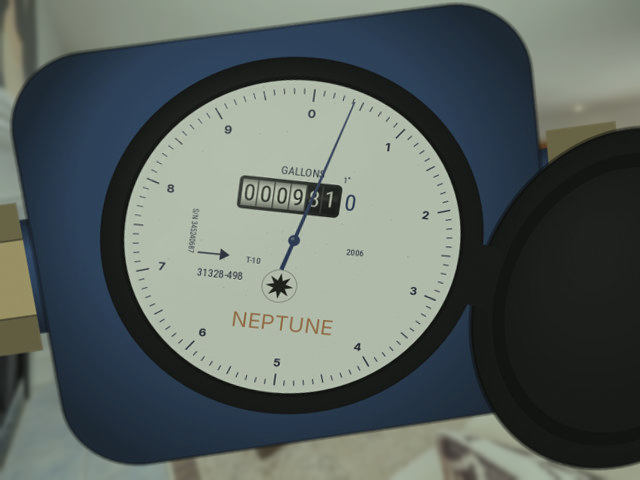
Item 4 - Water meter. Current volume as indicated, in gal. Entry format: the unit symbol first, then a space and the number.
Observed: gal 9810.4
